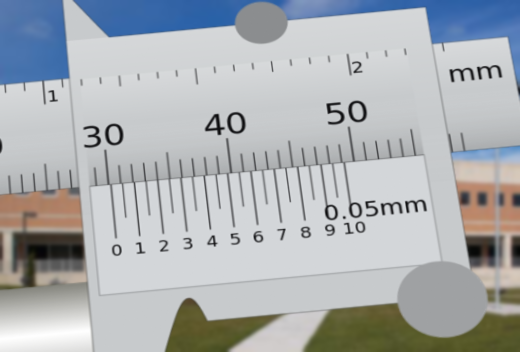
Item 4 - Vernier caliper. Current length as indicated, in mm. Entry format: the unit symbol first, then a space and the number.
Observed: mm 30.2
